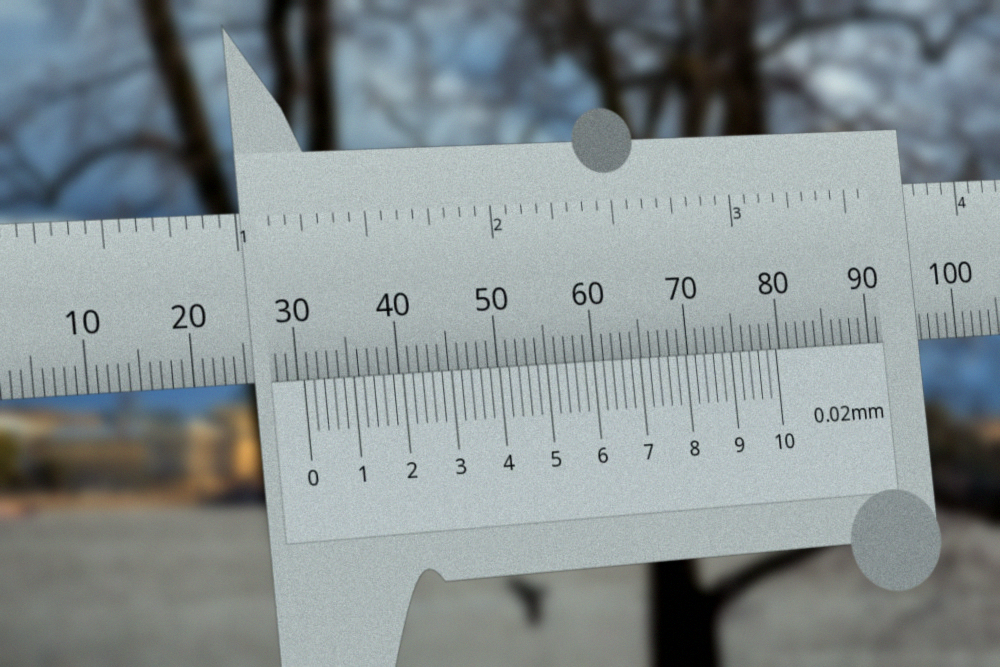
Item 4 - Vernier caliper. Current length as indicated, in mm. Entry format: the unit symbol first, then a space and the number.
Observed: mm 30.6
